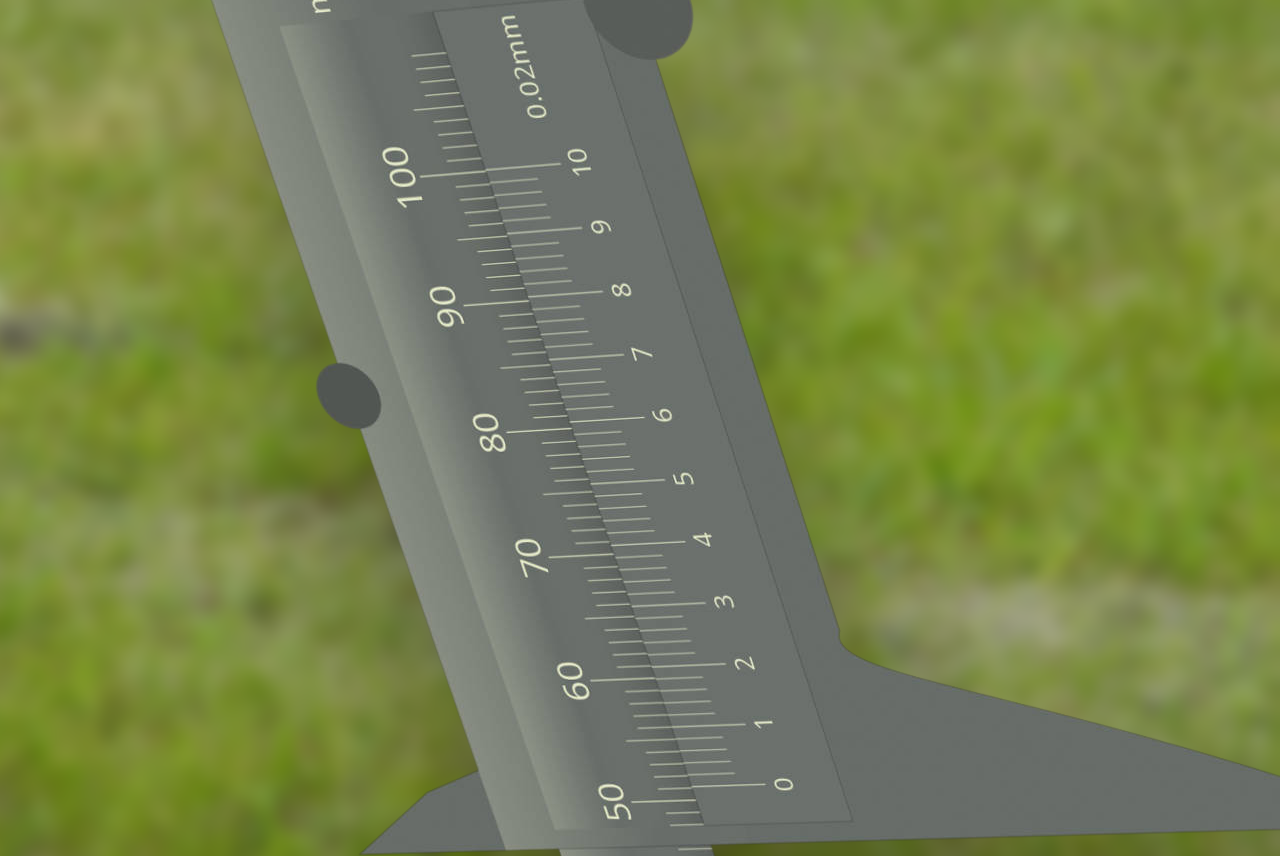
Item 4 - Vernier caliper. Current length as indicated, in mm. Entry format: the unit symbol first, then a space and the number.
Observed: mm 51.1
